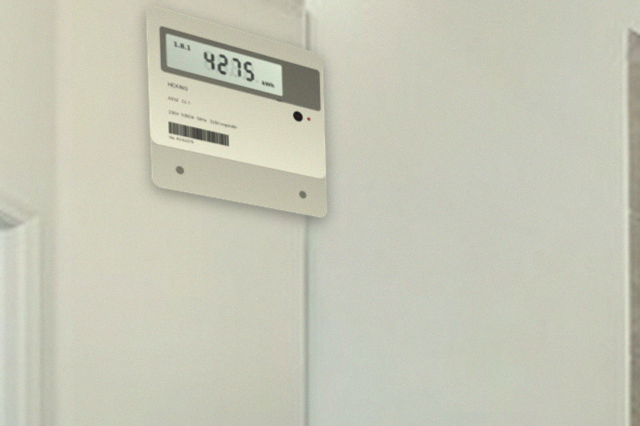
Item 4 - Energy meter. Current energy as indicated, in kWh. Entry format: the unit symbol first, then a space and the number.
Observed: kWh 4275
